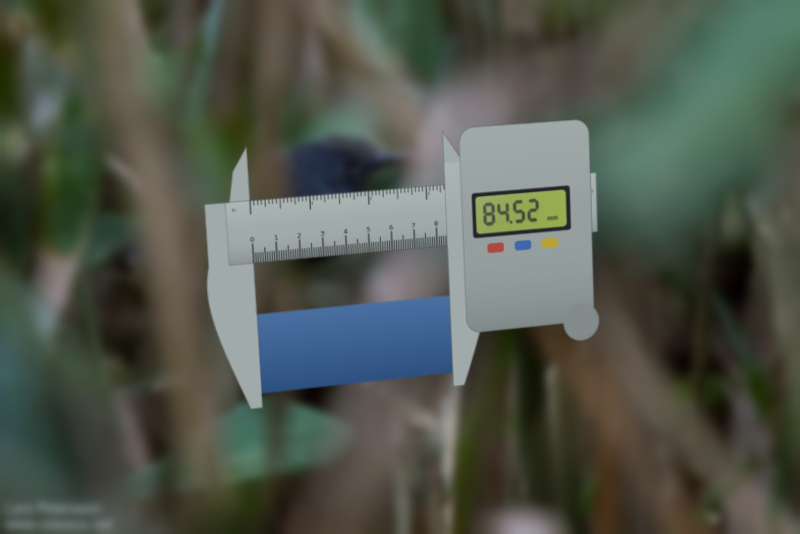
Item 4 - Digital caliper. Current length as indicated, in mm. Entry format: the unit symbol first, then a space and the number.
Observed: mm 84.52
